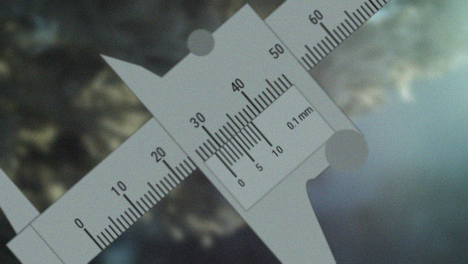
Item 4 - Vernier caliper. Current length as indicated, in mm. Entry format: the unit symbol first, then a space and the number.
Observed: mm 28.5
